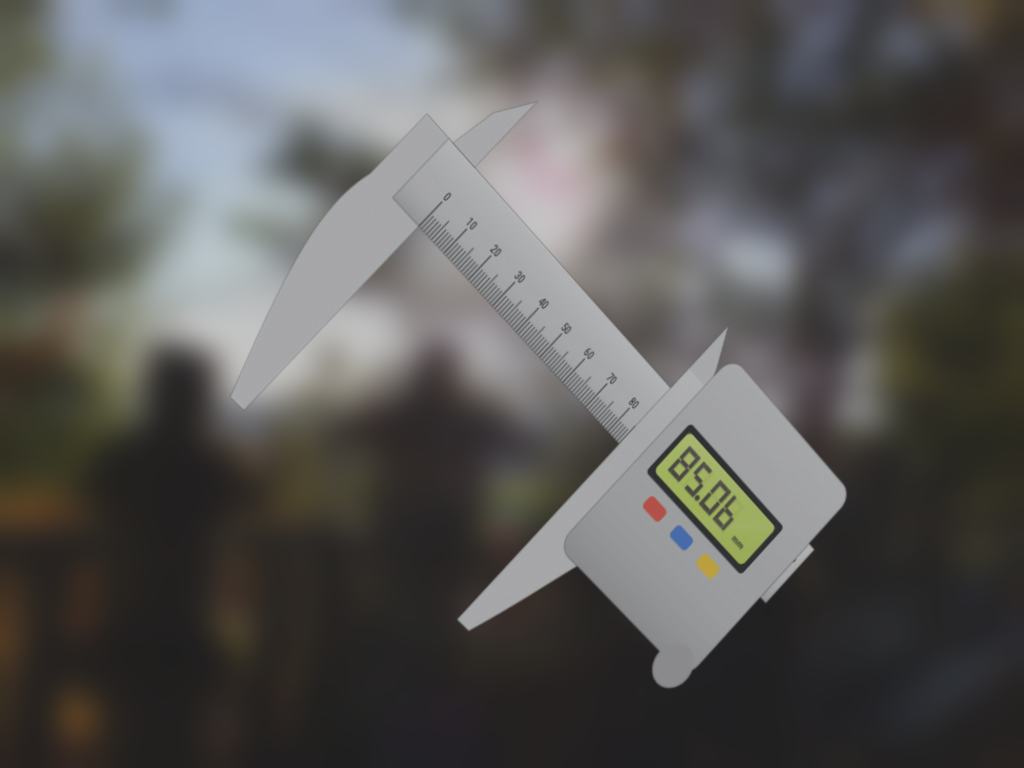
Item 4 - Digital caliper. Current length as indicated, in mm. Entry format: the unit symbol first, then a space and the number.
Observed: mm 85.06
